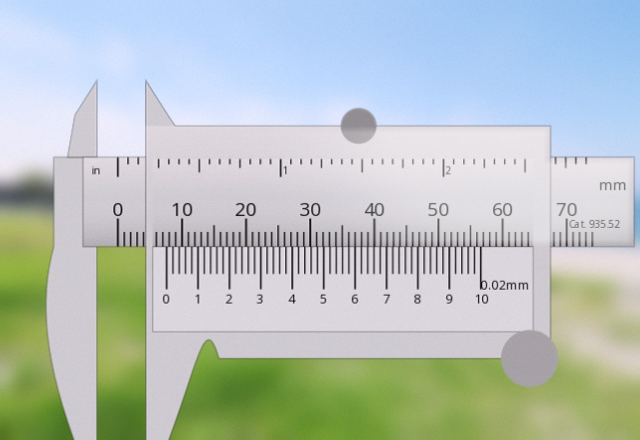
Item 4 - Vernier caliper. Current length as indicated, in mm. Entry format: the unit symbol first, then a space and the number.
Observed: mm 7.6
